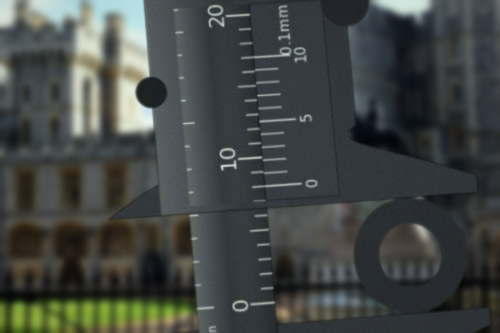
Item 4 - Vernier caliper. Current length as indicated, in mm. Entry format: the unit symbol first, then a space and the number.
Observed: mm 8.0
